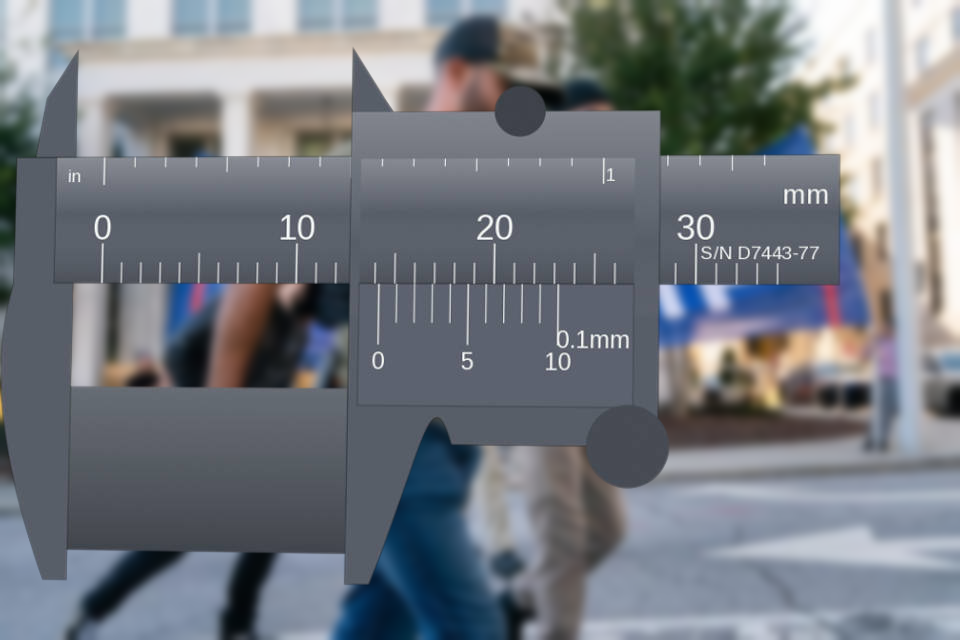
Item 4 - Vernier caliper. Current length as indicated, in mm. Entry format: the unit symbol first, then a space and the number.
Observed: mm 14.2
